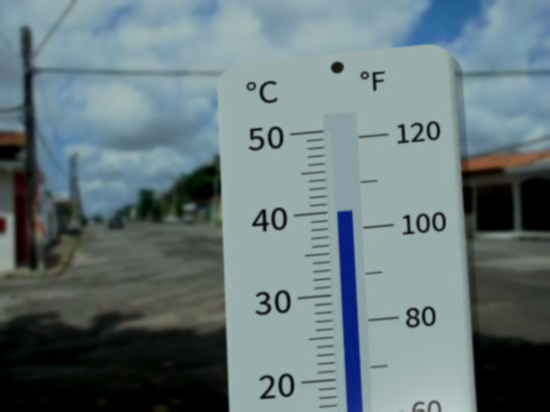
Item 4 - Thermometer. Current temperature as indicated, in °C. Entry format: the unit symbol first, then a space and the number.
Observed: °C 40
